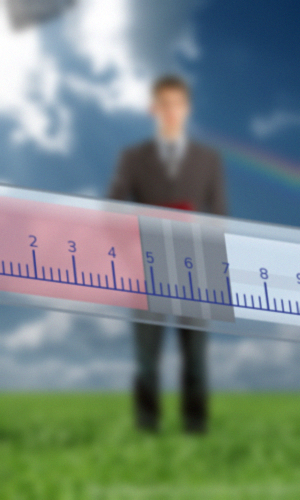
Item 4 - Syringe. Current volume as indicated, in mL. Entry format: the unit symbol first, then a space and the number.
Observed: mL 4.8
